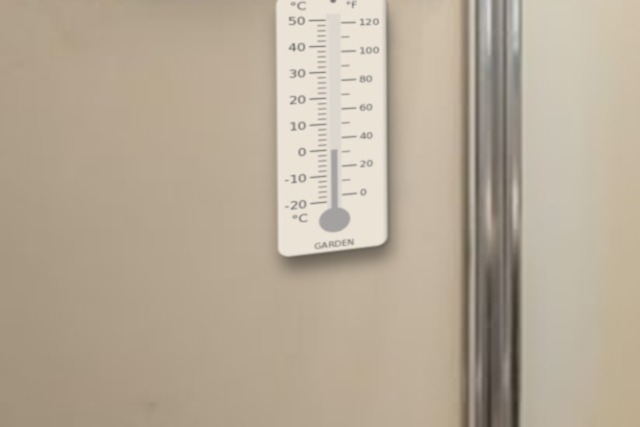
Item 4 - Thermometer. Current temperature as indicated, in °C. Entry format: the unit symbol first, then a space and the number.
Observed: °C 0
